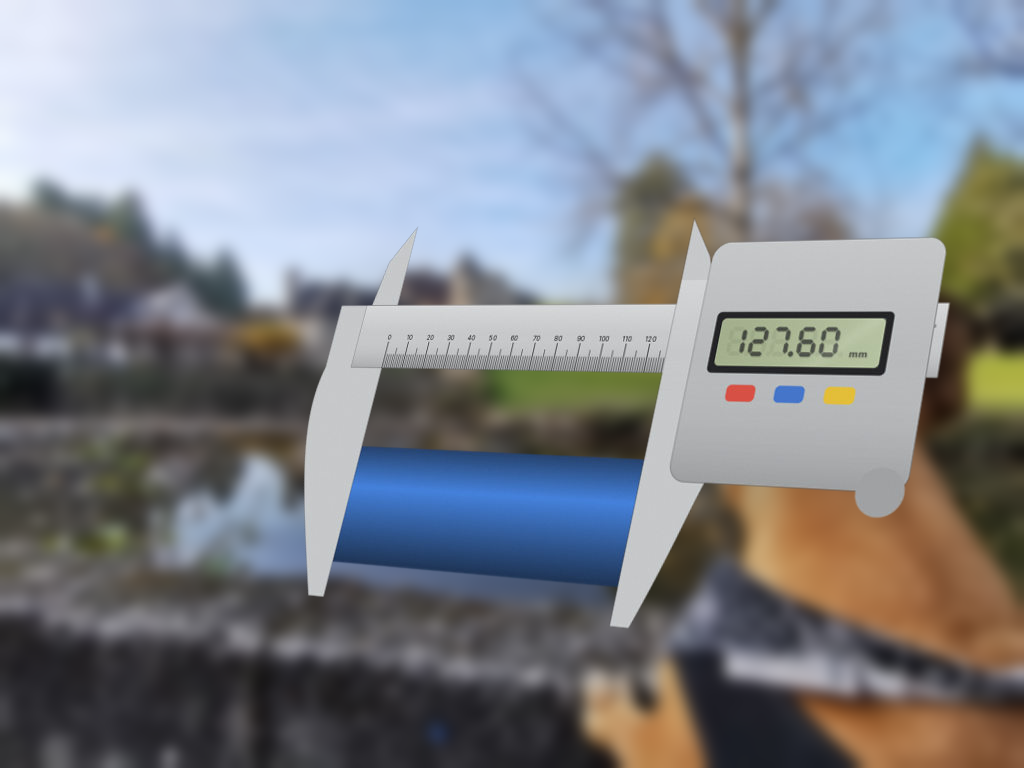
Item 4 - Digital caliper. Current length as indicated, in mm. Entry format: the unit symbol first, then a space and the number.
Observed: mm 127.60
